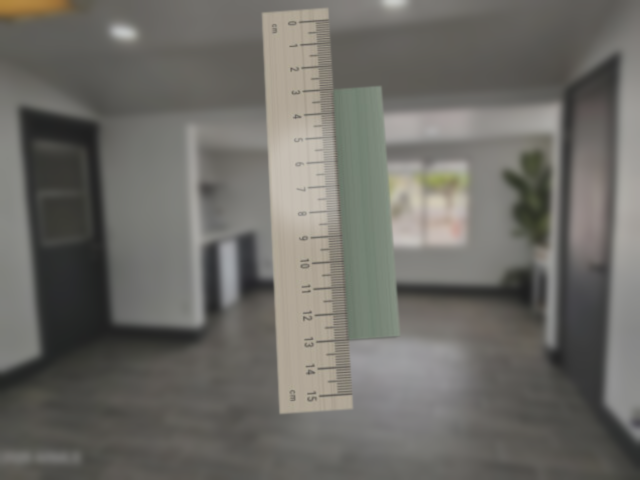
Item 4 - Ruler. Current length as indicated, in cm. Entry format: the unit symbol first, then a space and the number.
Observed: cm 10
